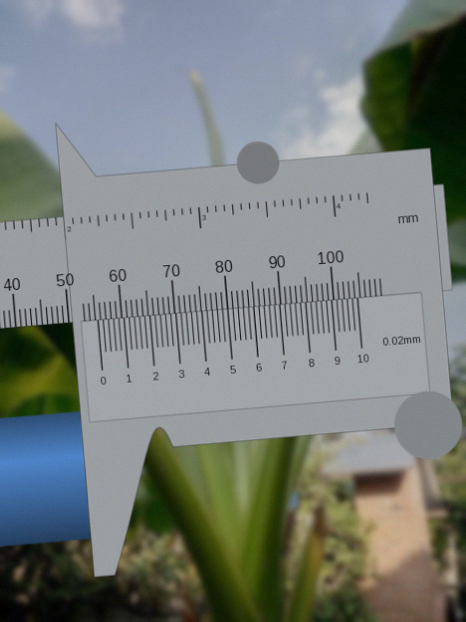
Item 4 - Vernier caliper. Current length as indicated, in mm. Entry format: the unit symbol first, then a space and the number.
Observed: mm 55.5
